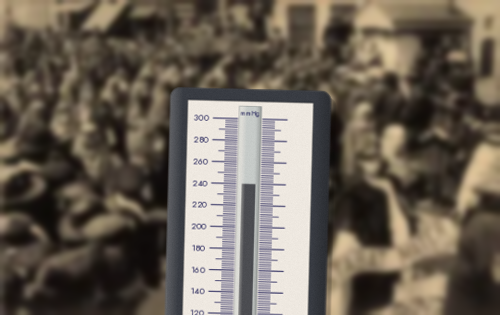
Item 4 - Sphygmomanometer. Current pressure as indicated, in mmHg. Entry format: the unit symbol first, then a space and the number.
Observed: mmHg 240
